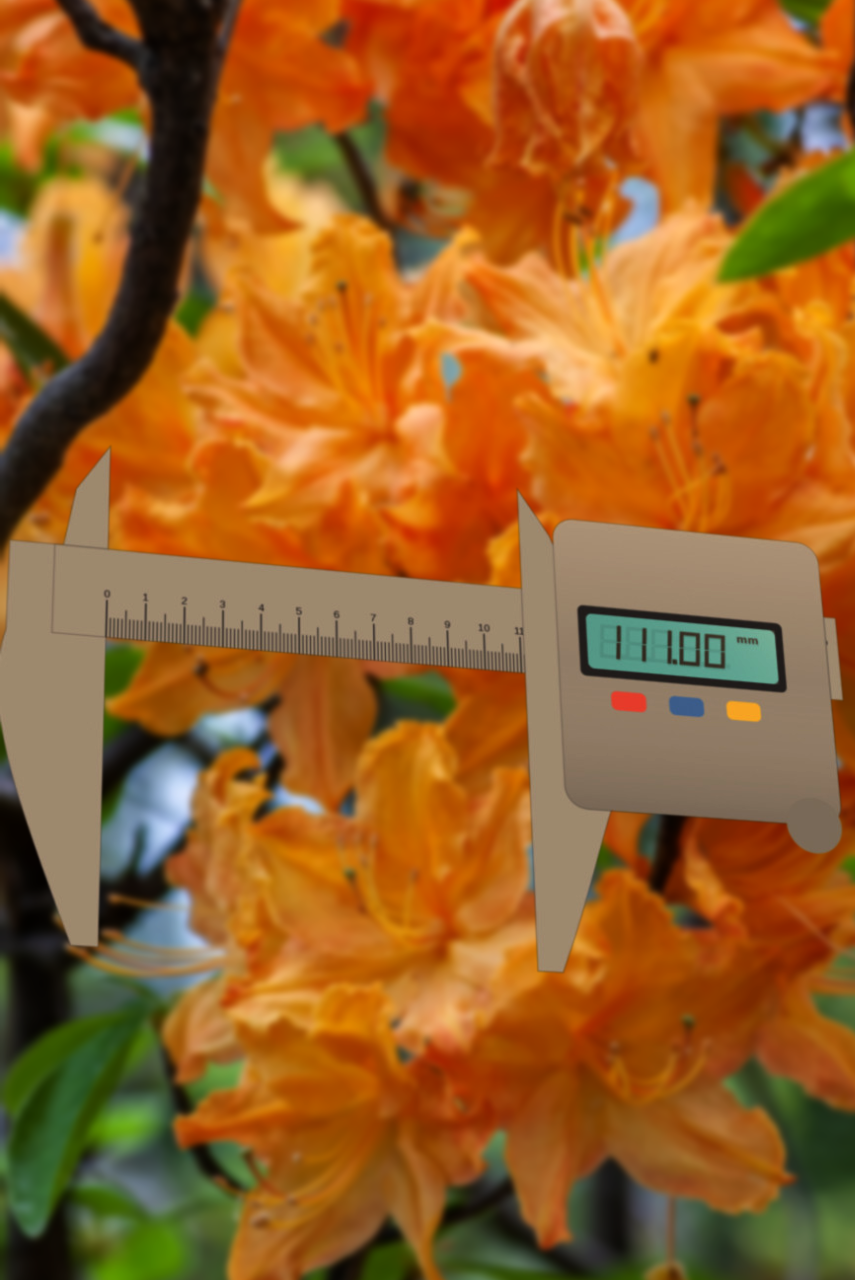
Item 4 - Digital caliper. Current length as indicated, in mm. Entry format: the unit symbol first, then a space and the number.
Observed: mm 111.00
